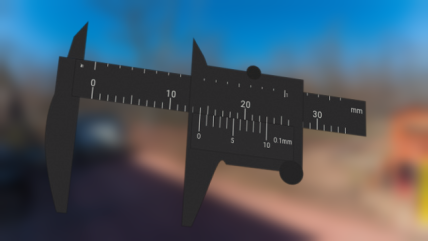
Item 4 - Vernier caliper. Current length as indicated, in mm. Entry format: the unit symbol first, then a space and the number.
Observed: mm 14.0
